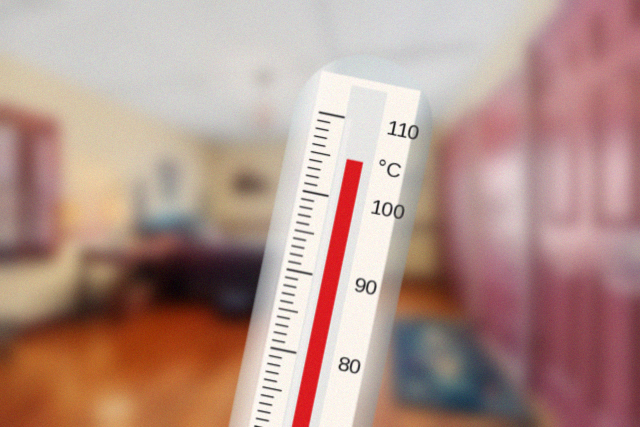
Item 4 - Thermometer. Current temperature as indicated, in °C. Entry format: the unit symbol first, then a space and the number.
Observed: °C 105
